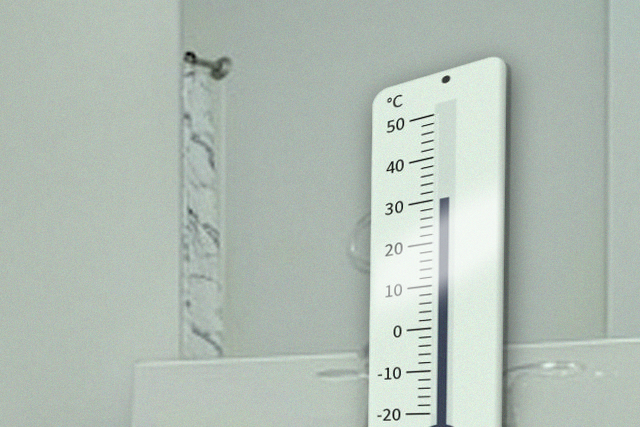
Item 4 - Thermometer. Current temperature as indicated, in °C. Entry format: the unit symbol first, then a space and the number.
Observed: °C 30
